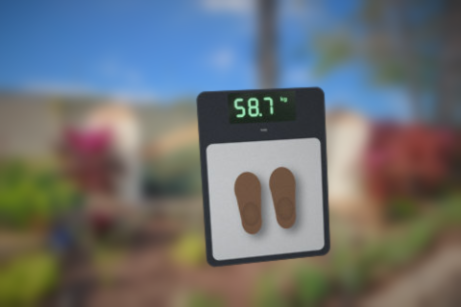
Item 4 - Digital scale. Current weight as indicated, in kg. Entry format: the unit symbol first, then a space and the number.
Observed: kg 58.7
